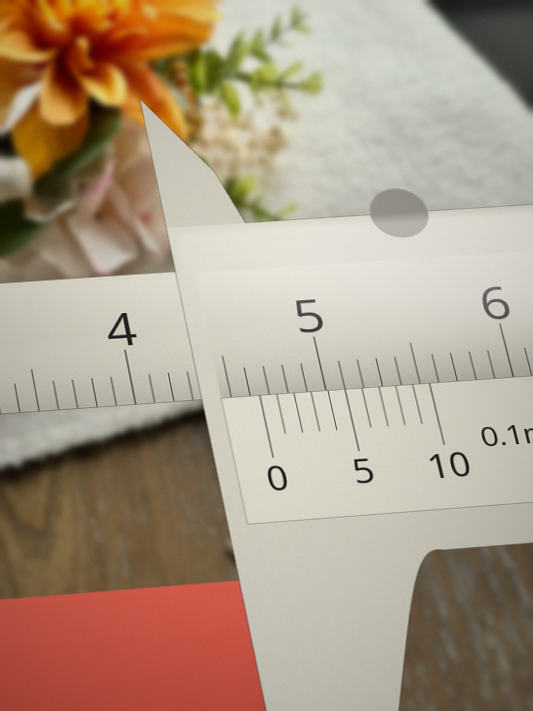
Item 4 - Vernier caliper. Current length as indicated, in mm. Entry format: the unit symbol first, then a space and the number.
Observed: mm 46.5
